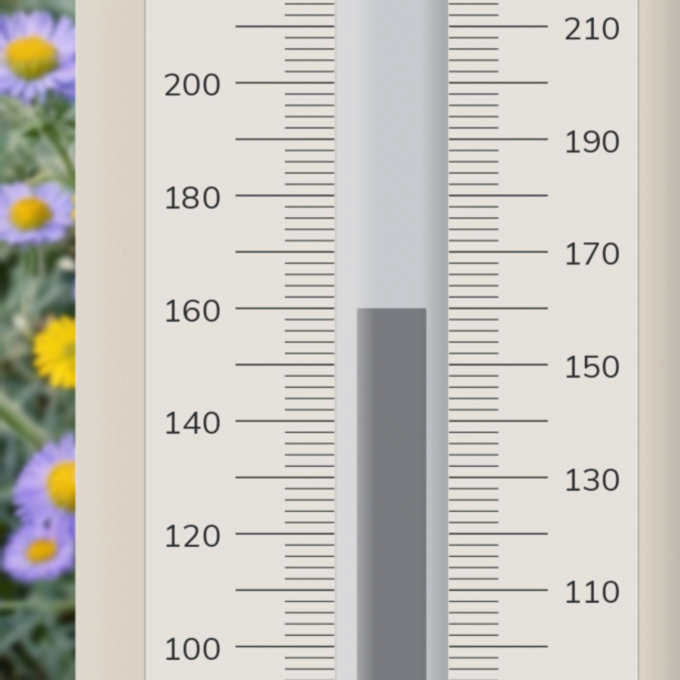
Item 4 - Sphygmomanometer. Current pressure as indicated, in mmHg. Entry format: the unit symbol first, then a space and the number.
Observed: mmHg 160
